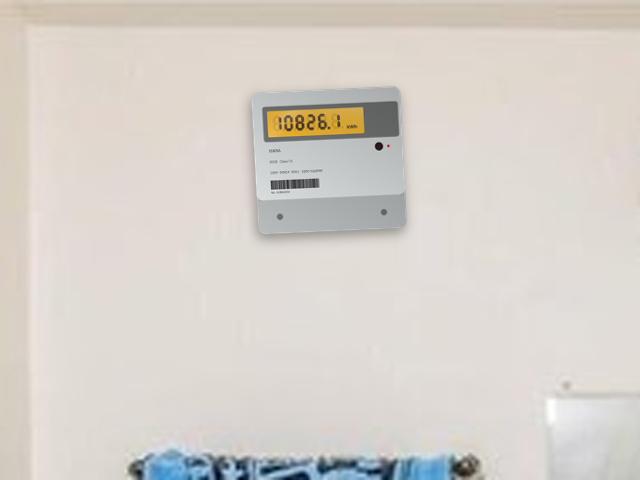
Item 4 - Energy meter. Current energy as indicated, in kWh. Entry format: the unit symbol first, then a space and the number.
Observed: kWh 10826.1
